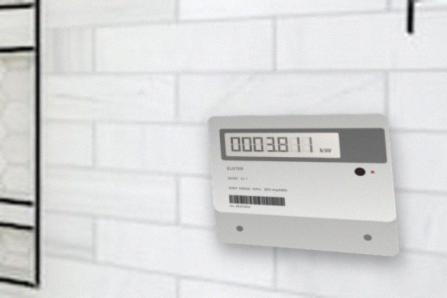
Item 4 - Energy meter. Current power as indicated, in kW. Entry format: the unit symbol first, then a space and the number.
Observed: kW 3.811
